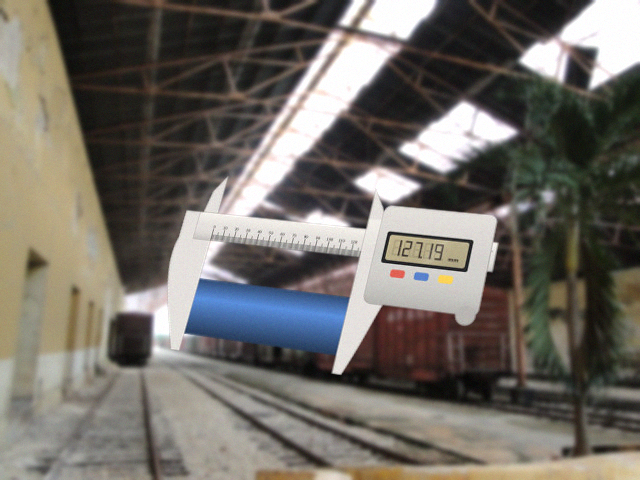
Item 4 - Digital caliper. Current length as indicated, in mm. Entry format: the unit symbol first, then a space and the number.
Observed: mm 127.19
